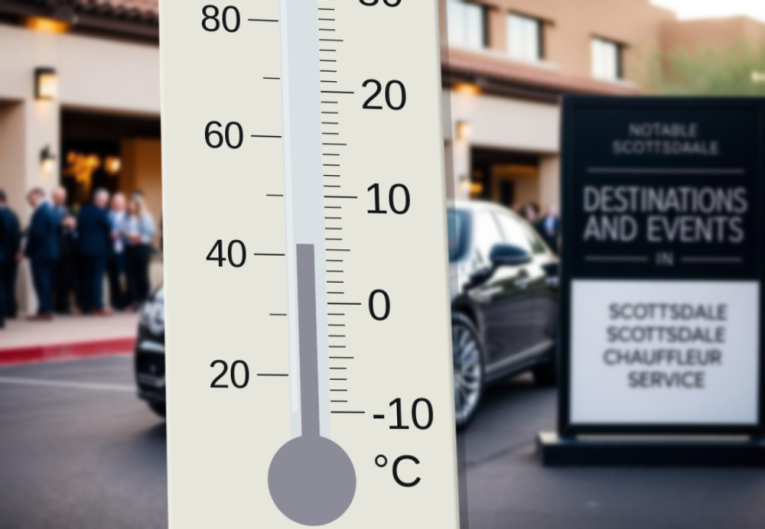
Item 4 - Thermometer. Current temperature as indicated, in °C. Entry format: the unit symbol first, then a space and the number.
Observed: °C 5.5
